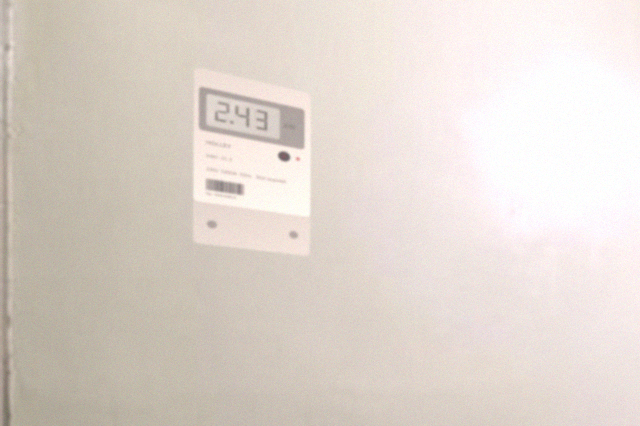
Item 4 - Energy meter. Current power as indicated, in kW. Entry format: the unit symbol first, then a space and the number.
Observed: kW 2.43
